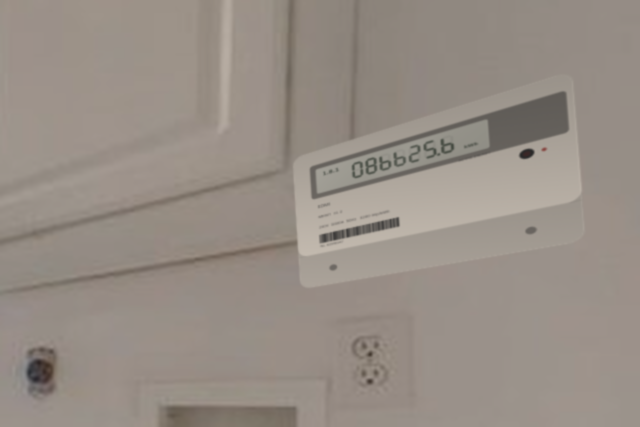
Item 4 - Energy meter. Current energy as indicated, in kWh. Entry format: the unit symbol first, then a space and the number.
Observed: kWh 86625.6
